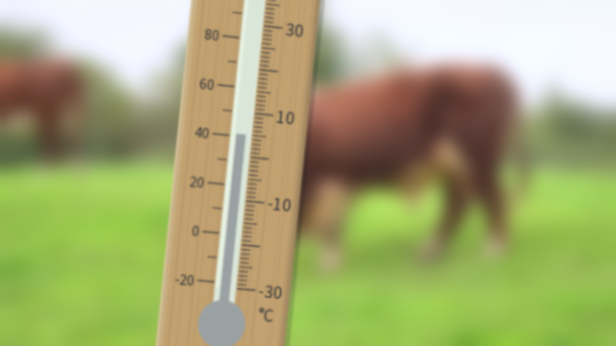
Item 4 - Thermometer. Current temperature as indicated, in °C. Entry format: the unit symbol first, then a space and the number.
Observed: °C 5
